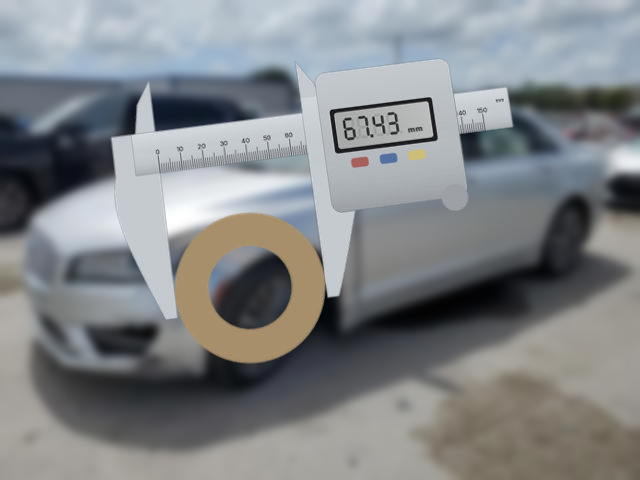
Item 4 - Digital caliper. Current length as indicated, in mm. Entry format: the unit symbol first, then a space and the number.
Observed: mm 67.43
